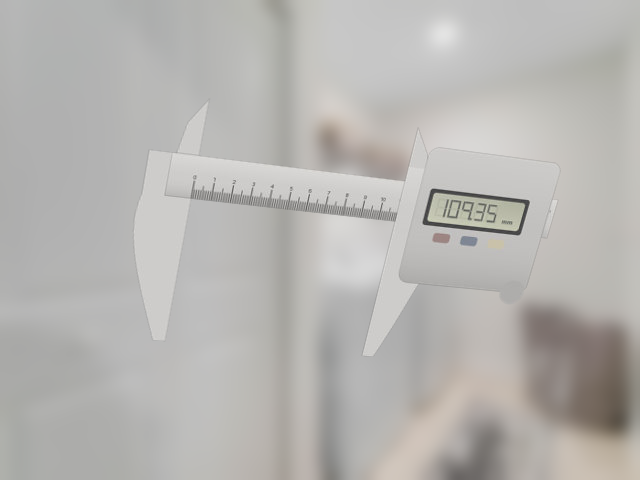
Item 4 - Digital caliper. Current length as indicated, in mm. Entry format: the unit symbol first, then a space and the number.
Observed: mm 109.35
